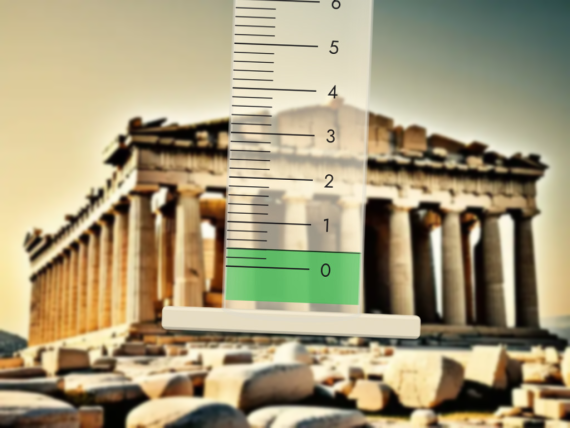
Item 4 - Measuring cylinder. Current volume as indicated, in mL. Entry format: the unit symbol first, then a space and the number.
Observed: mL 0.4
